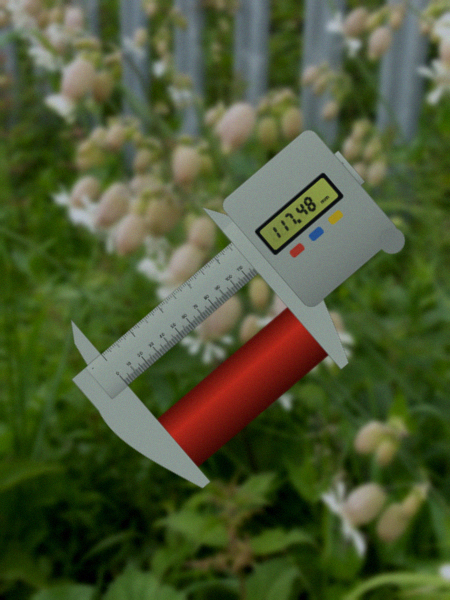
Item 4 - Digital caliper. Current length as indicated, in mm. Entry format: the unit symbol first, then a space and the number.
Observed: mm 117.48
